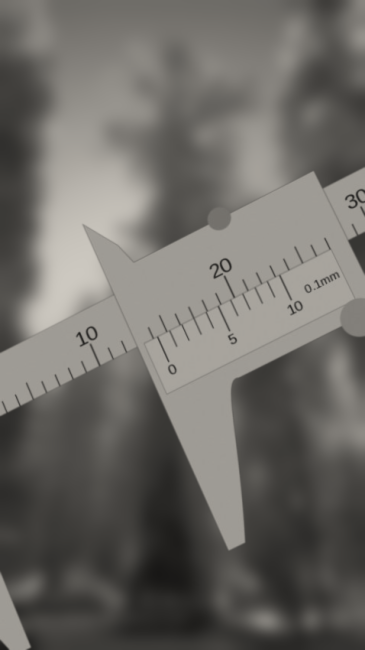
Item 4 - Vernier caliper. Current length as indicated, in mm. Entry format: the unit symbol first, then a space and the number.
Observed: mm 14.3
